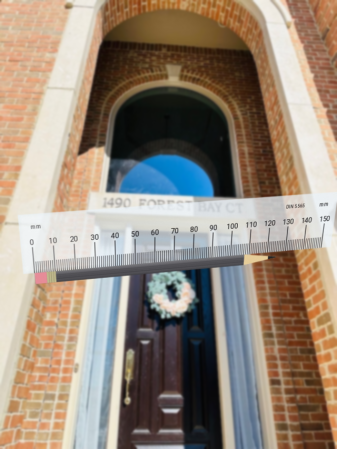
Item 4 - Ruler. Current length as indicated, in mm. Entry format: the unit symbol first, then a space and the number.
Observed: mm 125
